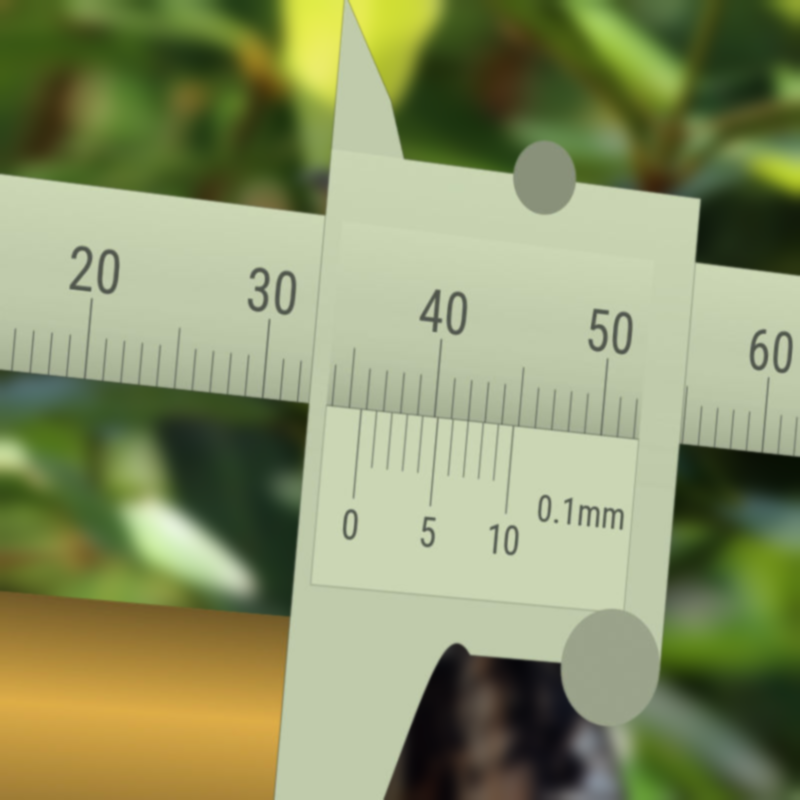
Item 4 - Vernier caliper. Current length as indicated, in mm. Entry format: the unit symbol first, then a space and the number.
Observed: mm 35.7
